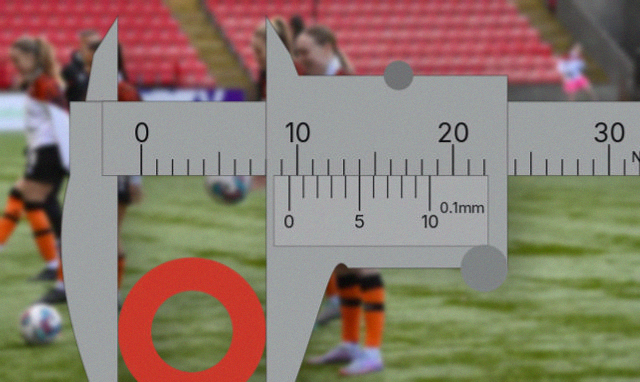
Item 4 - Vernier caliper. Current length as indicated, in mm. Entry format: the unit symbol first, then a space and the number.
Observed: mm 9.5
